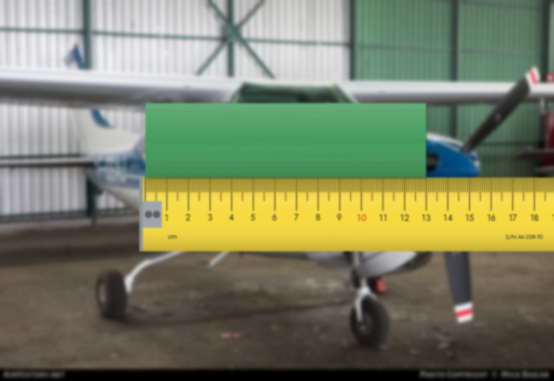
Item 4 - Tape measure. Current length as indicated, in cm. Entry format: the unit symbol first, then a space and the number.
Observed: cm 13
